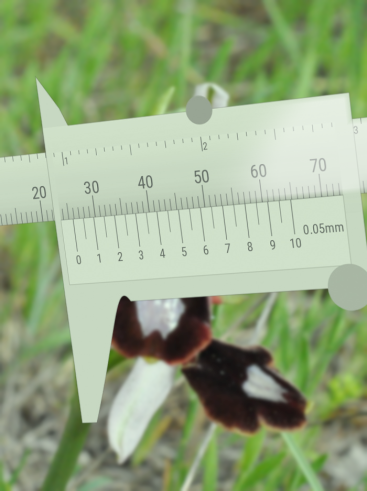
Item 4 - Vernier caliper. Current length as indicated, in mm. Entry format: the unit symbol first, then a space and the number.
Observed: mm 25.8
